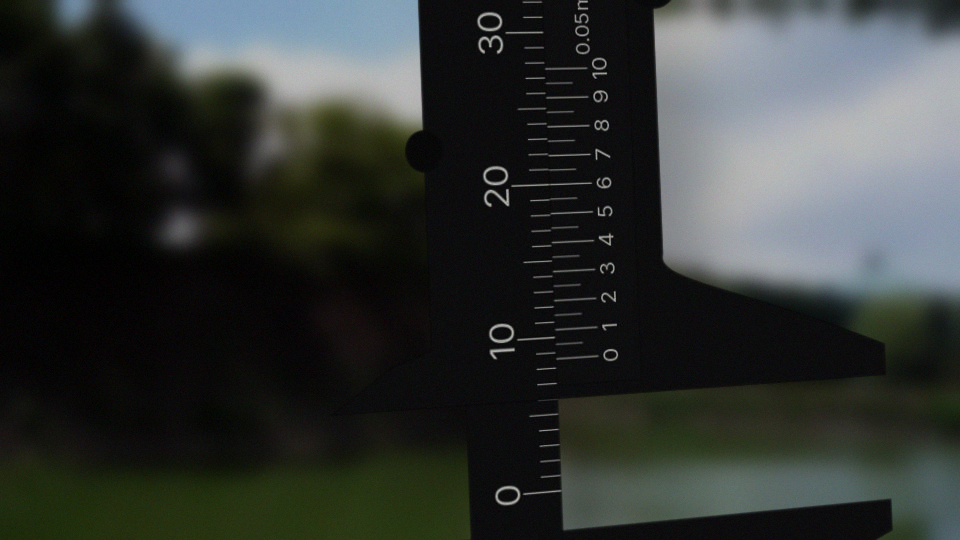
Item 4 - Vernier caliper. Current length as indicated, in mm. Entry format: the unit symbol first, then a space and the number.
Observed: mm 8.6
